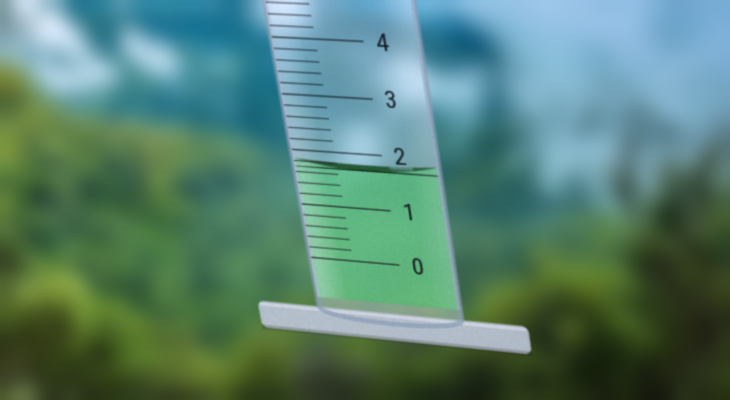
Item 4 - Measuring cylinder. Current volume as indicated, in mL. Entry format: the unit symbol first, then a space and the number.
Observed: mL 1.7
